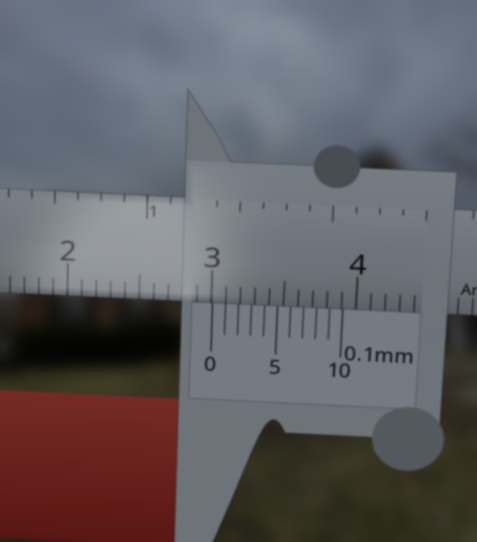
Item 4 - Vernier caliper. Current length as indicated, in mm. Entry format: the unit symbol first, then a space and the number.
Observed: mm 30.1
